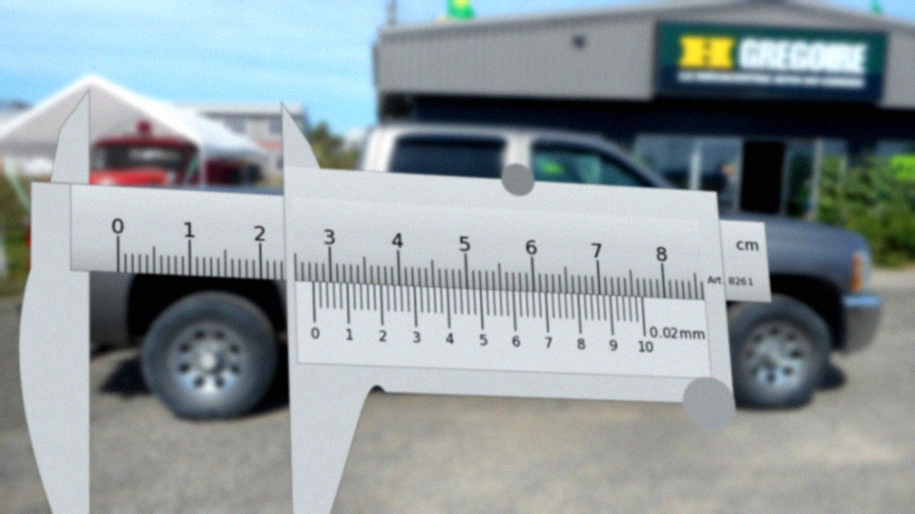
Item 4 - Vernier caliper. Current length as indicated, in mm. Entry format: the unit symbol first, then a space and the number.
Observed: mm 27.5
